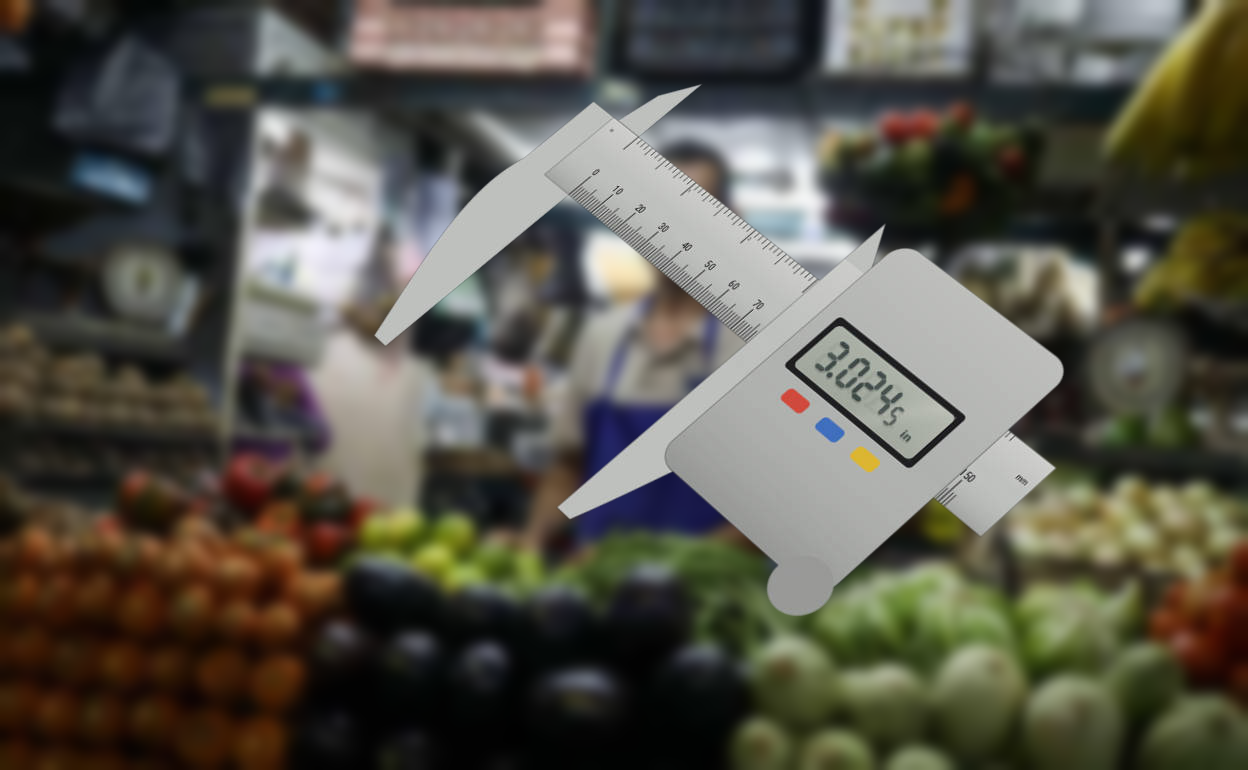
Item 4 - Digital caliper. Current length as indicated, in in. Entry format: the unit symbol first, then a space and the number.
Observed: in 3.0245
